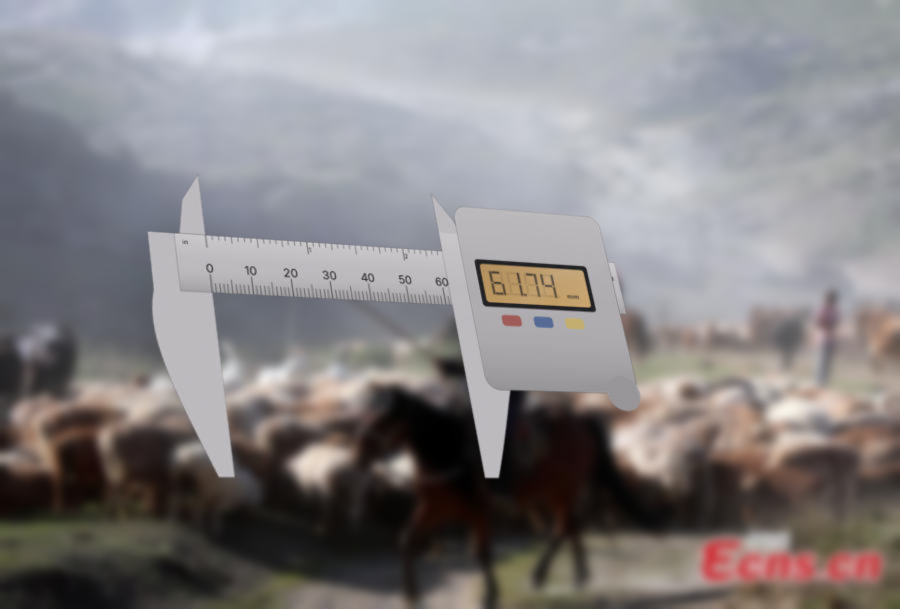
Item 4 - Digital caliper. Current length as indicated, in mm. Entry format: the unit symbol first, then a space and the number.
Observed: mm 61.74
